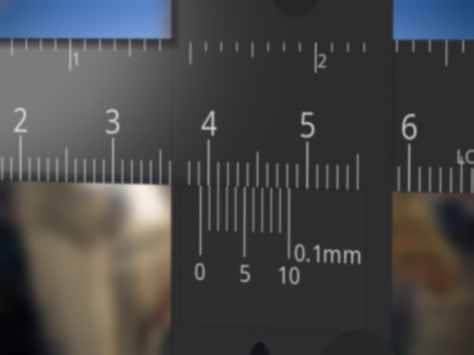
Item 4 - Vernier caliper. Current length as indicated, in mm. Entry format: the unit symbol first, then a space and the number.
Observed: mm 39.2
